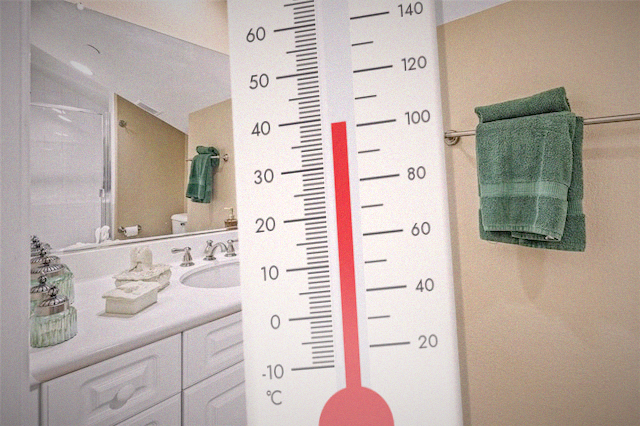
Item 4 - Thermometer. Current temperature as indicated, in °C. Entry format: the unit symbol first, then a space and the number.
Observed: °C 39
